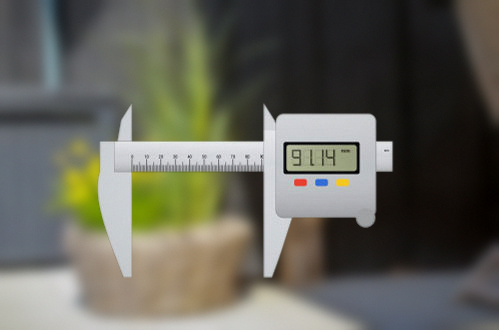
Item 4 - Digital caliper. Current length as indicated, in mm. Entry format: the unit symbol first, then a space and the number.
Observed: mm 91.14
